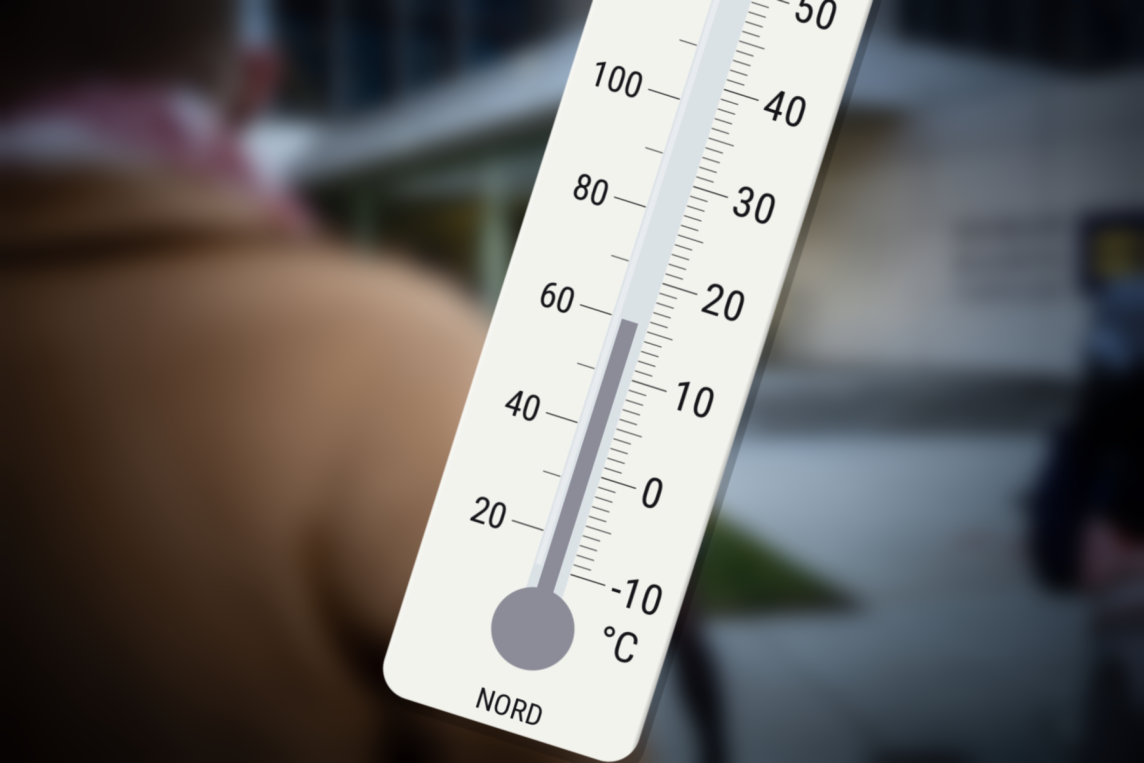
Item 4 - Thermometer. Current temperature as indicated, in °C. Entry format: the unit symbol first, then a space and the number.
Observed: °C 15.5
